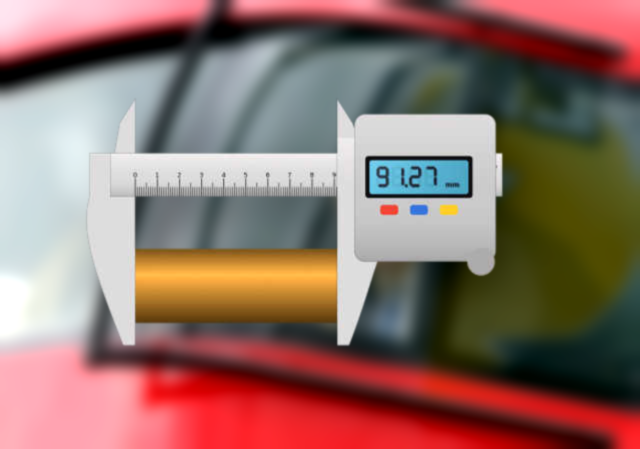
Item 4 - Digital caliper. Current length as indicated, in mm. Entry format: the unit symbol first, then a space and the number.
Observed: mm 91.27
